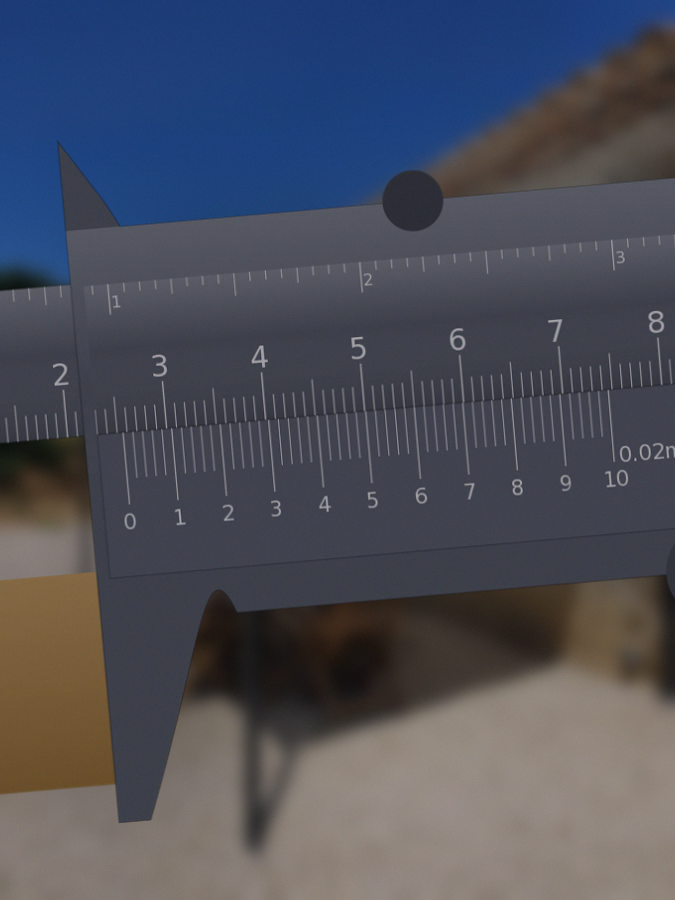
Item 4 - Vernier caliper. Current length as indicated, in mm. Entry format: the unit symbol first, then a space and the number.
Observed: mm 25.6
